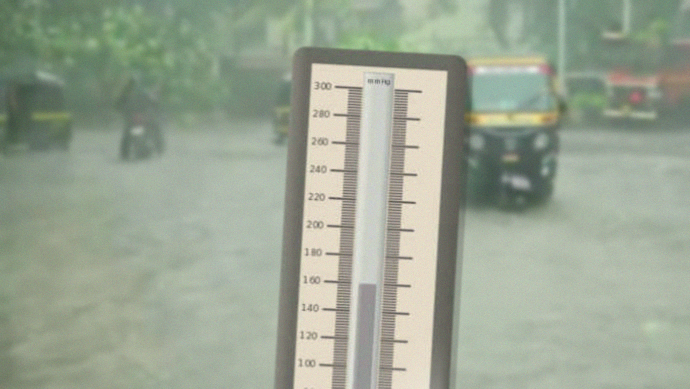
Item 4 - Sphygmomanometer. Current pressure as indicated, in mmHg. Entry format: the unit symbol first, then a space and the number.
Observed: mmHg 160
